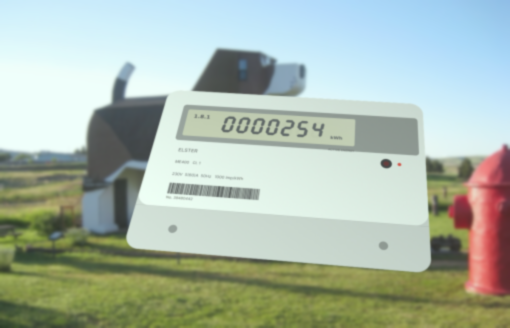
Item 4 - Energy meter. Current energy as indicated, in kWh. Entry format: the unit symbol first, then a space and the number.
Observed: kWh 254
